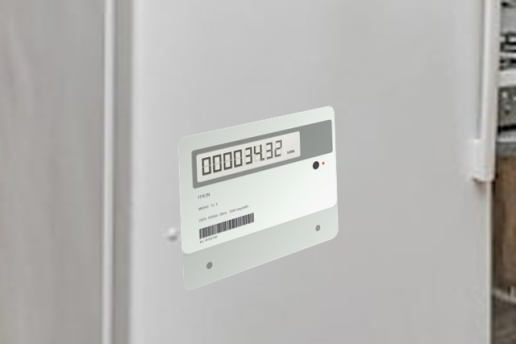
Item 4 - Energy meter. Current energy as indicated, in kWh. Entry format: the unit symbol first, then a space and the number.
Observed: kWh 34.32
